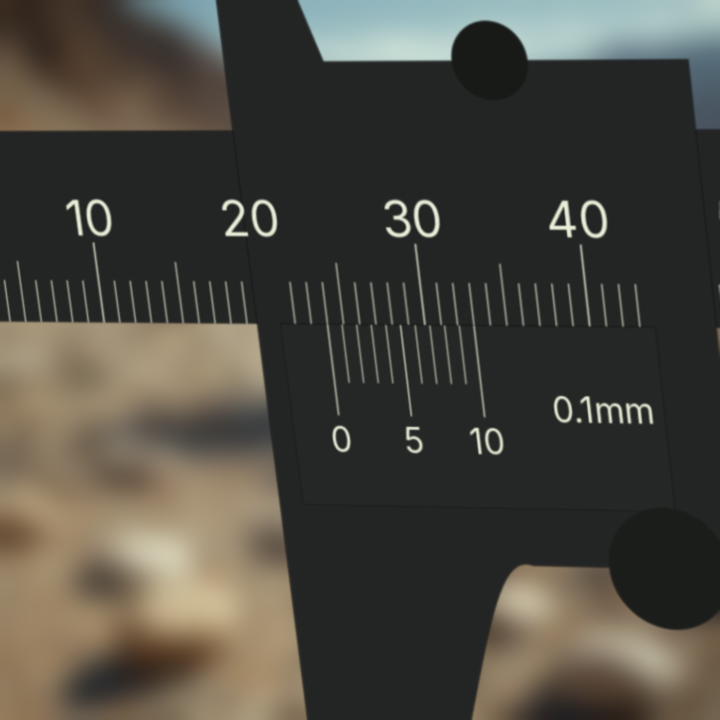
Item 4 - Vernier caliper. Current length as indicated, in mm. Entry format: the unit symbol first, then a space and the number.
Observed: mm 24.0
